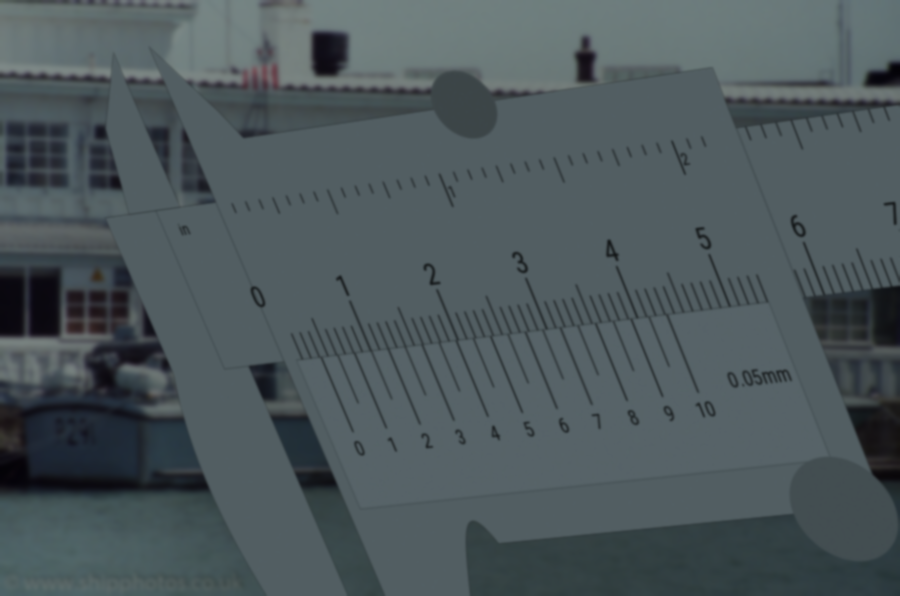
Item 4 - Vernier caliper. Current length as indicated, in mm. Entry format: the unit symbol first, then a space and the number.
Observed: mm 4.2
